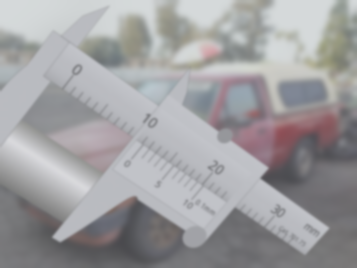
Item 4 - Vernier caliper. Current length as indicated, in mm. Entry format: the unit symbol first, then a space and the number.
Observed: mm 11.2
